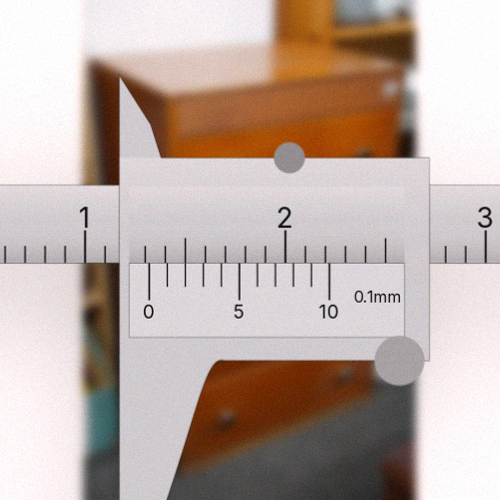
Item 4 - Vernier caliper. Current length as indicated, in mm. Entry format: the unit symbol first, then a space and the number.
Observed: mm 13.2
